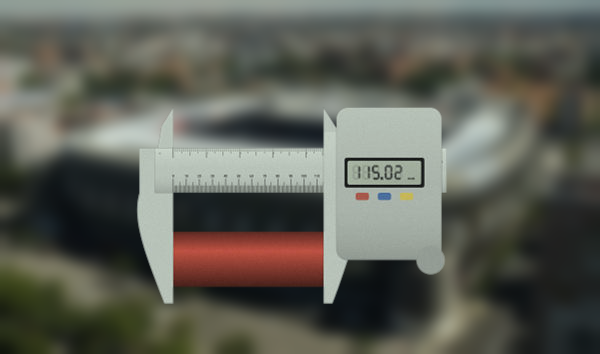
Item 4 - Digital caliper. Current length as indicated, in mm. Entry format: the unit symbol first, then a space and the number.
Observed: mm 115.02
